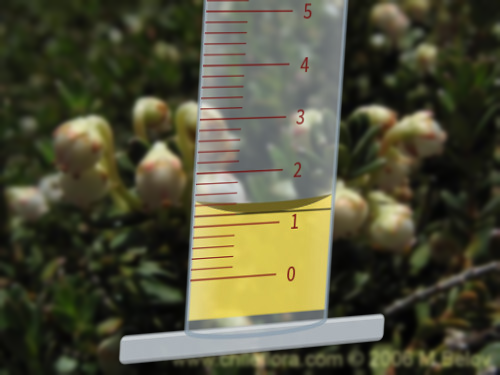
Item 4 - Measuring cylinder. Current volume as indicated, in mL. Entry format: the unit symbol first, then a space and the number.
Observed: mL 1.2
